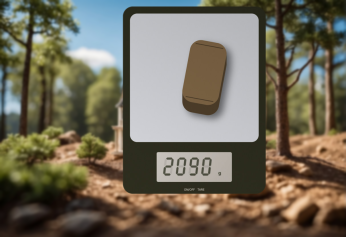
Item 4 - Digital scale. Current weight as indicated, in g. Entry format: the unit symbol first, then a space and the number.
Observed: g 2090
